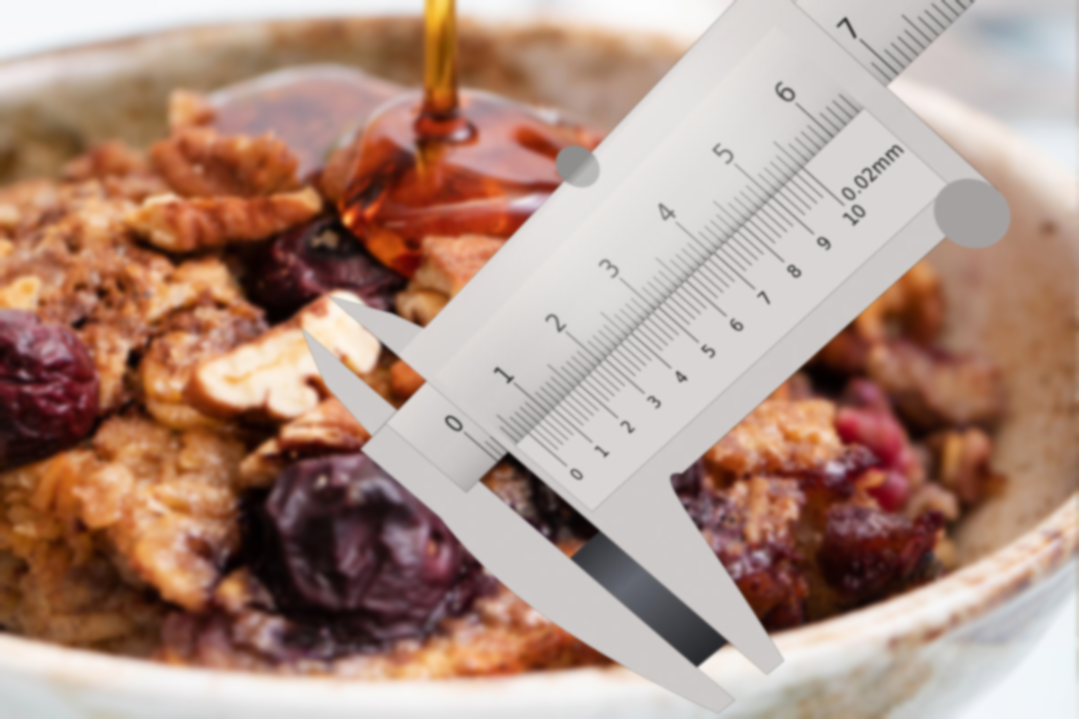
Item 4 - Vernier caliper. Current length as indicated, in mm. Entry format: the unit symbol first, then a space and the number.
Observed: mm 6.0
